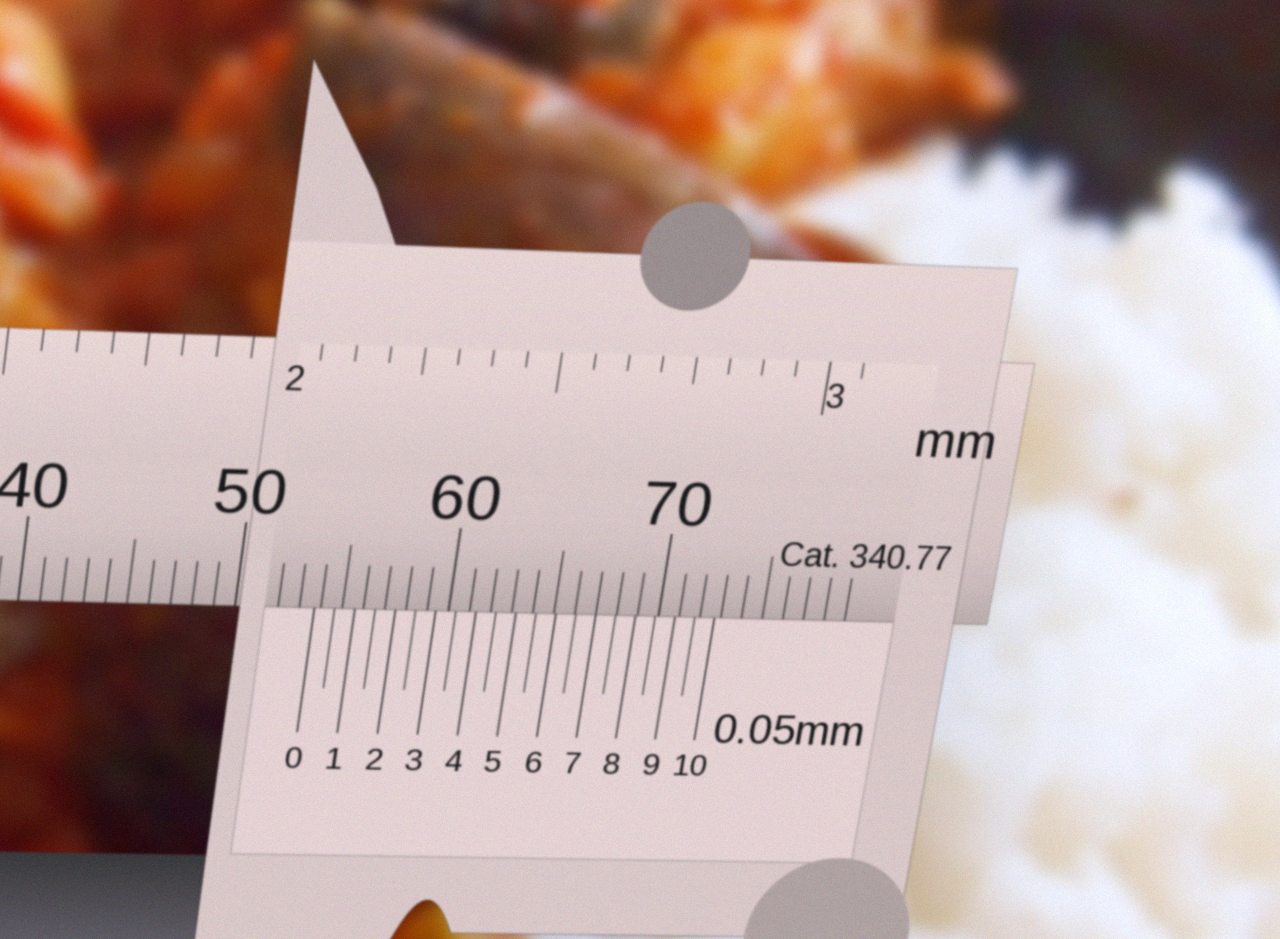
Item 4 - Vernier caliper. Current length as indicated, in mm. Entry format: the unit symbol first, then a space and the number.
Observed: mm 53.7
